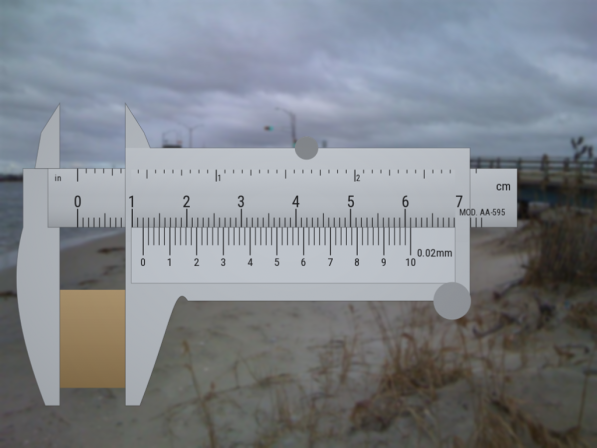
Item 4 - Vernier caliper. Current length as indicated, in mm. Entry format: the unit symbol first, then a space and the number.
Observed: mm 12.0
